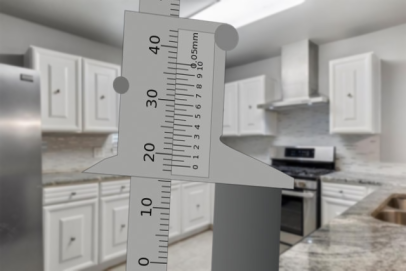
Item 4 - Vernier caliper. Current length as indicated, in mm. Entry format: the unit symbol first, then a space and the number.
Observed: mm 18.0
